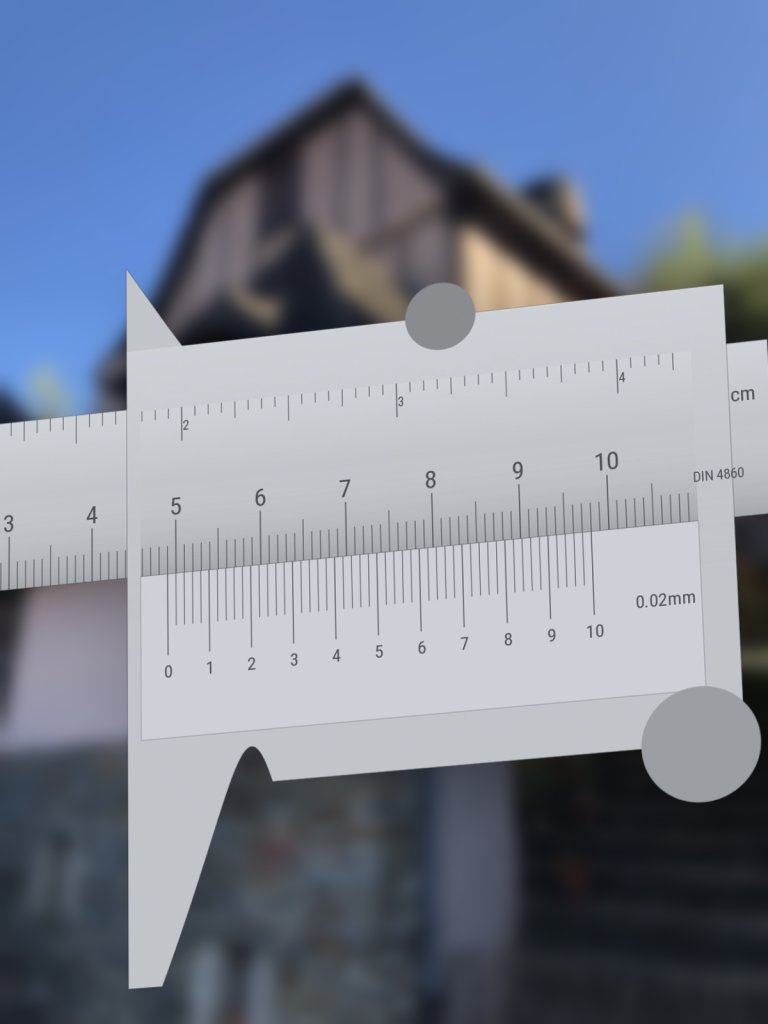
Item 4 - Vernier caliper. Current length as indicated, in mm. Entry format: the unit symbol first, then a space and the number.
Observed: mm 49.0
